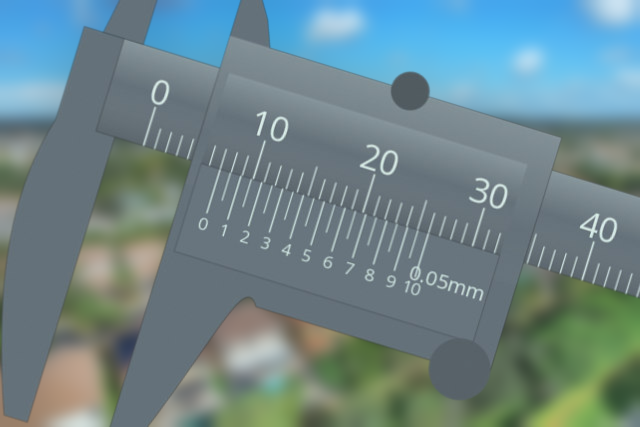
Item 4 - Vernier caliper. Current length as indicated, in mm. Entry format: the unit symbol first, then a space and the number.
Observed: mm 7.0
